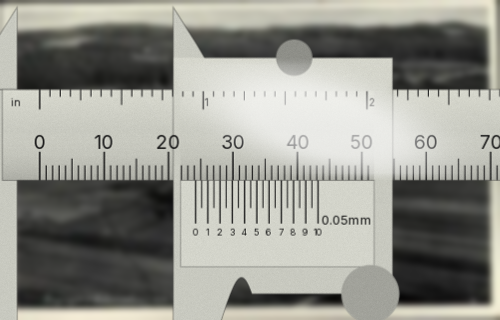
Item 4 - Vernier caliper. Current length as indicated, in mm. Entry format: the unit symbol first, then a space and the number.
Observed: mm 24.2
